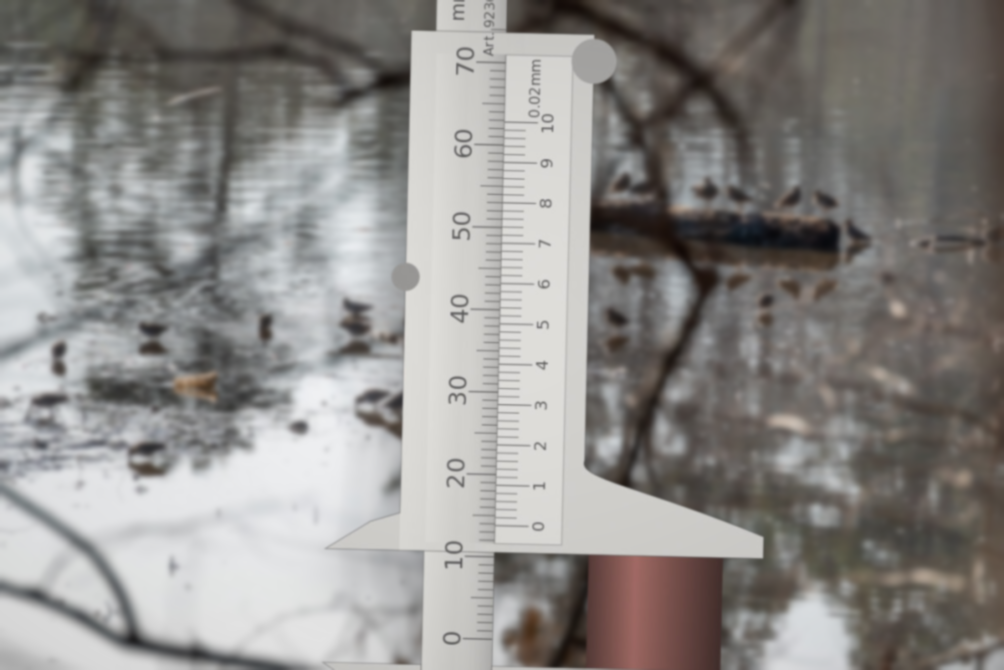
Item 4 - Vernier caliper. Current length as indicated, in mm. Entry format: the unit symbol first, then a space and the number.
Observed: mm 13.8
